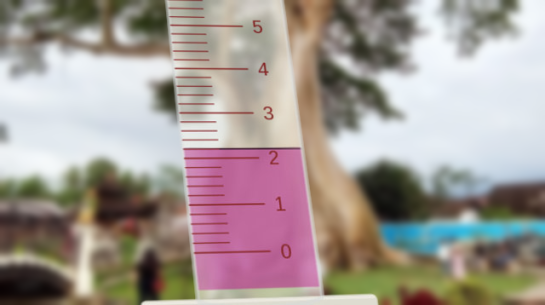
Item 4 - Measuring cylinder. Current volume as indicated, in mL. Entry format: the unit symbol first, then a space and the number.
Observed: mL 2.2
